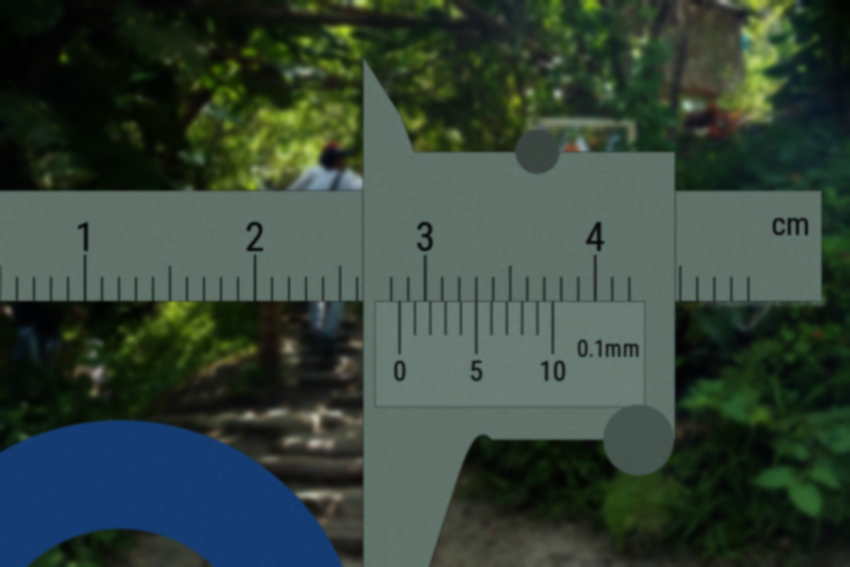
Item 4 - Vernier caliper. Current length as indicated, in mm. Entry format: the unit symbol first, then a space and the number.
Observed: mm 28.5
